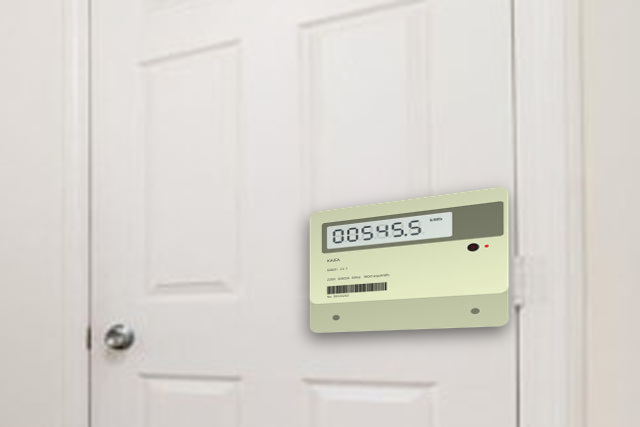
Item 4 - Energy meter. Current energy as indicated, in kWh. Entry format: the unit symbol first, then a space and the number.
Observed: kWh 545.5
